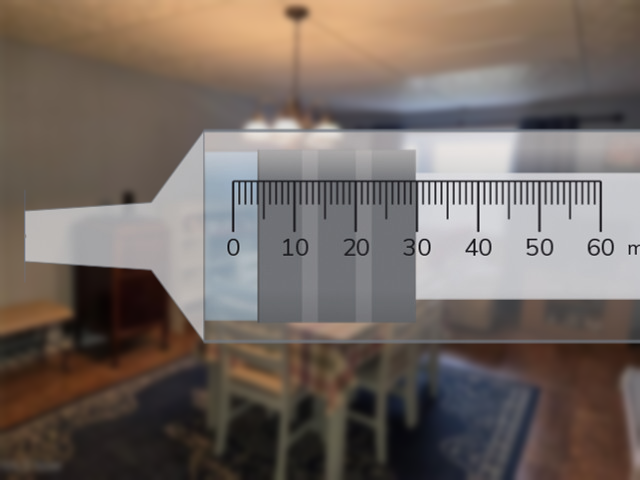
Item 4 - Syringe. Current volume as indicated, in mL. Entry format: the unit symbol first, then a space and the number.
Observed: mL 4
